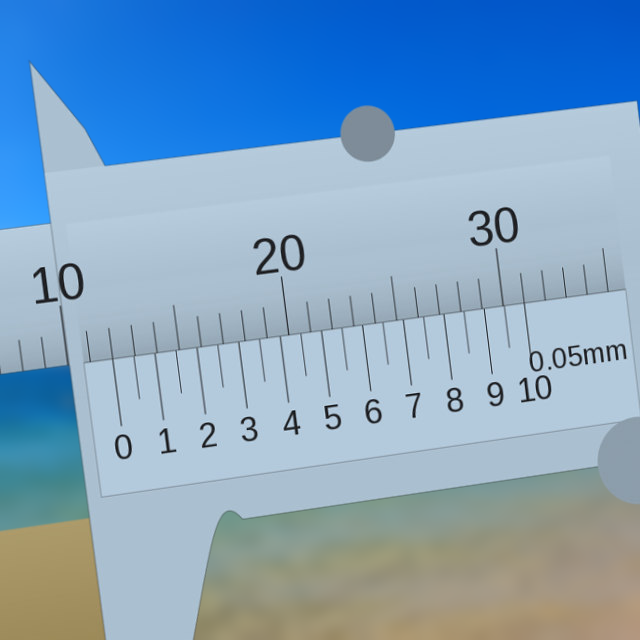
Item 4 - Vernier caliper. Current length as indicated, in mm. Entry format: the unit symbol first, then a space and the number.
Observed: mm 12.0
